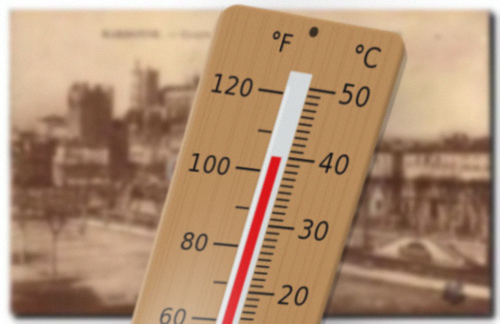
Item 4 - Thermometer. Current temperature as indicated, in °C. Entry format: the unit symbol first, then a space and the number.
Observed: °C 40
